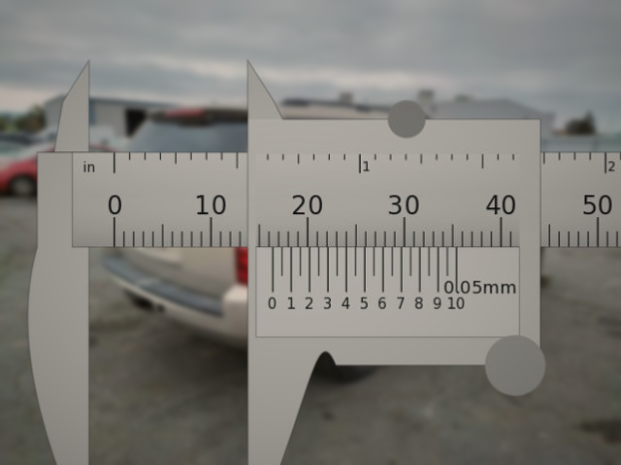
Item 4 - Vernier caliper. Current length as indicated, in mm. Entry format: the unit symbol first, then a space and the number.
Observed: mm 16.4
